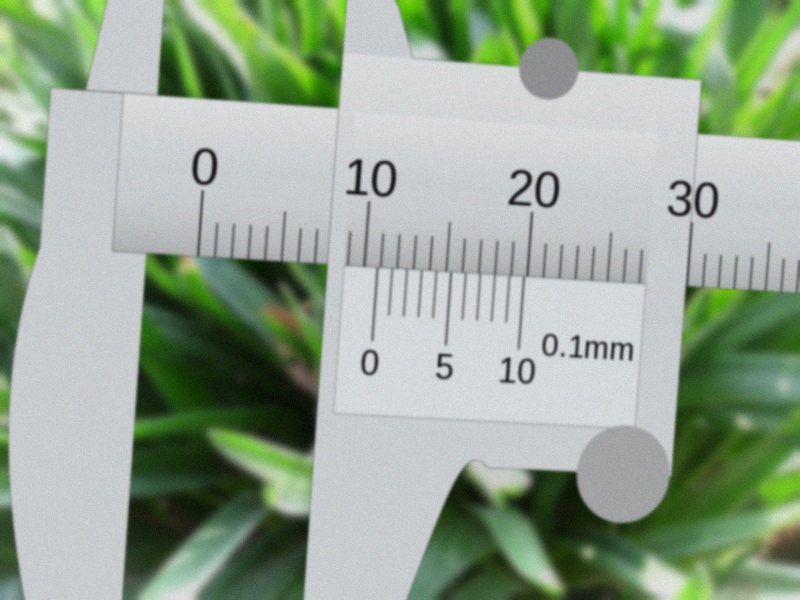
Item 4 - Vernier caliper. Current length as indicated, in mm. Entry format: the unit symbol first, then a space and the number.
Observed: mm 10.8
